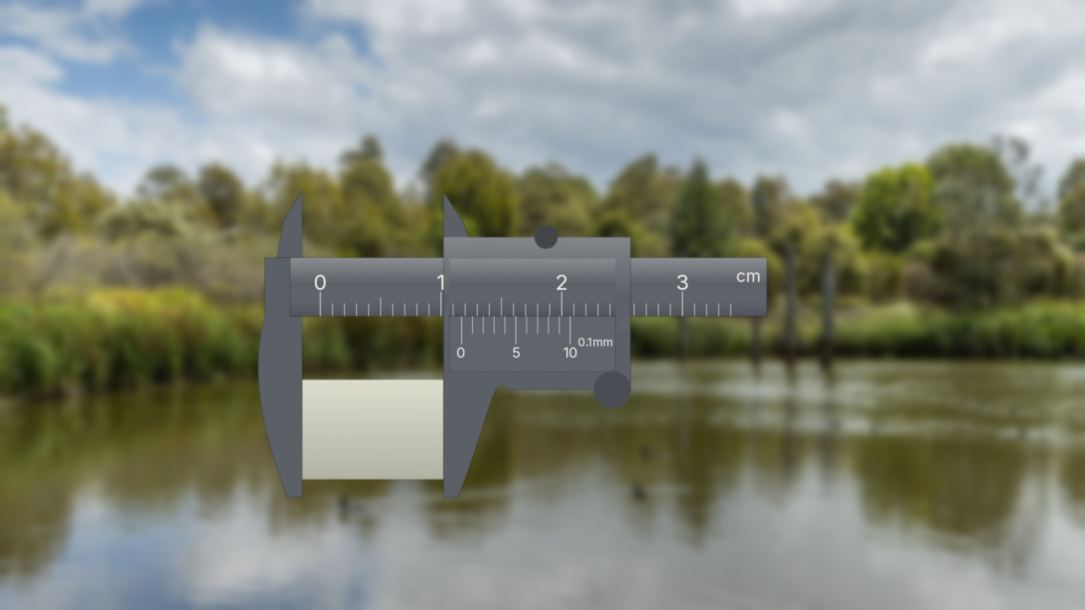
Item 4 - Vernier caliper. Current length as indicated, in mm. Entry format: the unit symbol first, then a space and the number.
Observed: mm 11.7
